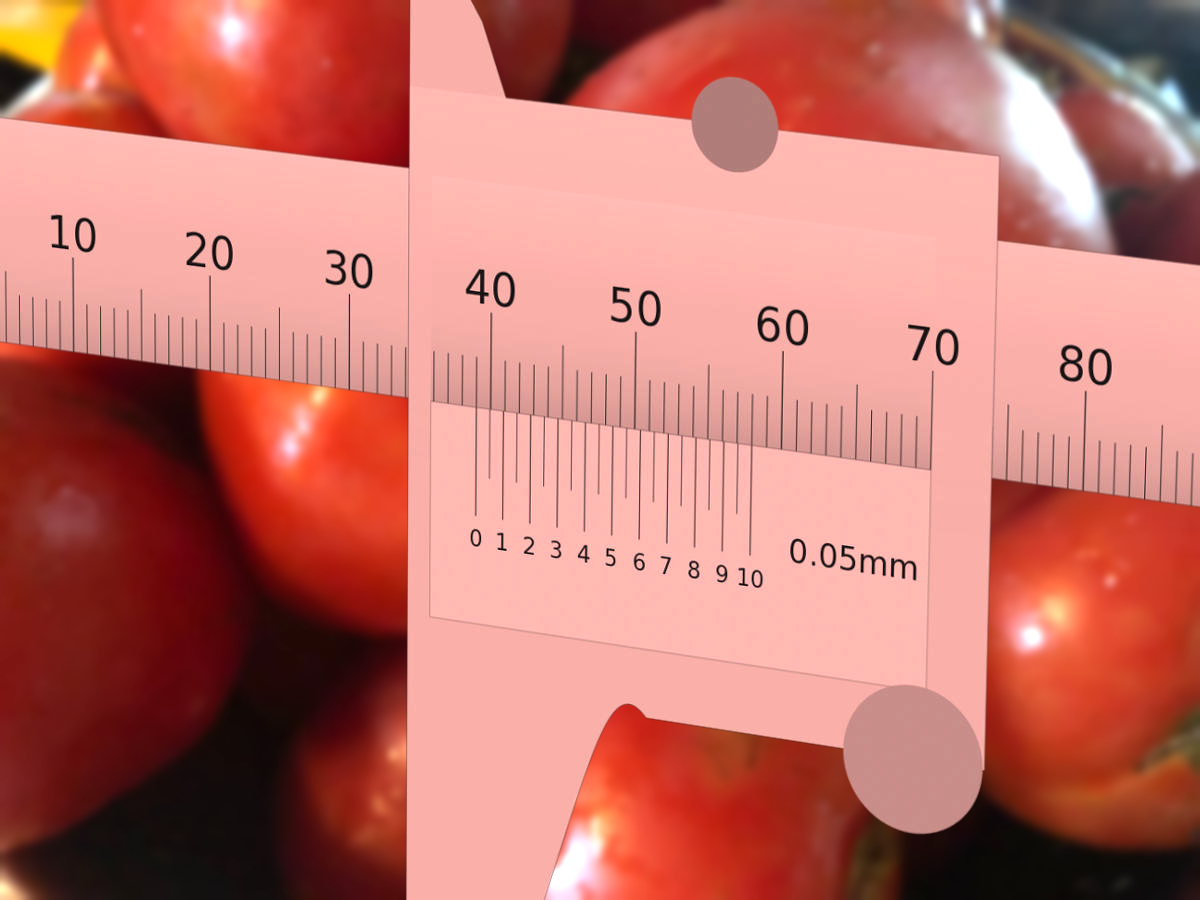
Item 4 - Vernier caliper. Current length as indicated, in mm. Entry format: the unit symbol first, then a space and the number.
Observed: mm 39.0
